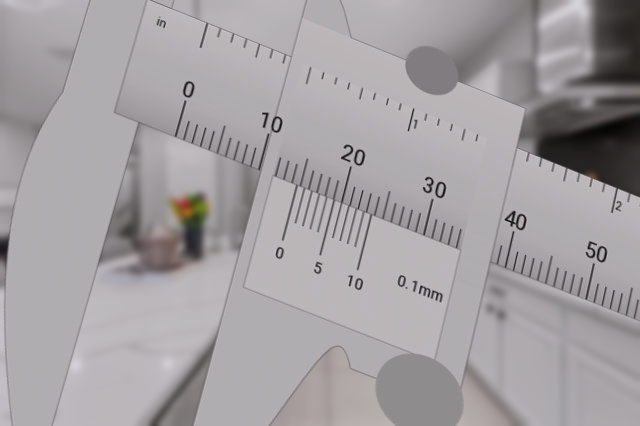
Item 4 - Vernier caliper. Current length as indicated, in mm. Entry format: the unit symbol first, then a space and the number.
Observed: mm 14.6
